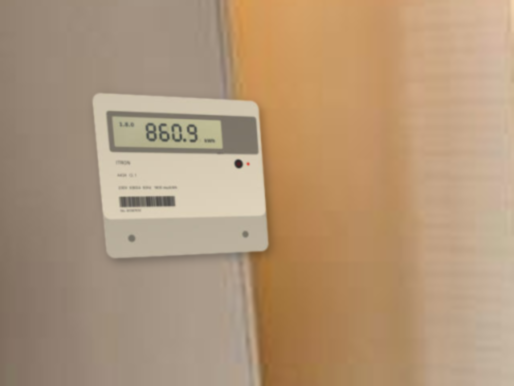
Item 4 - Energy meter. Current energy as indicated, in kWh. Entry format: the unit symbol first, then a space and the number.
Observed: kWh 860.9
